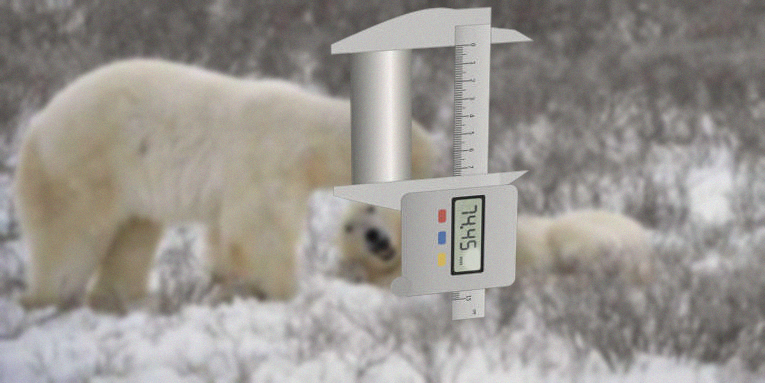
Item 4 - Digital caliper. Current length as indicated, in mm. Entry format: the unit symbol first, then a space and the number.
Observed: mm 74.45
